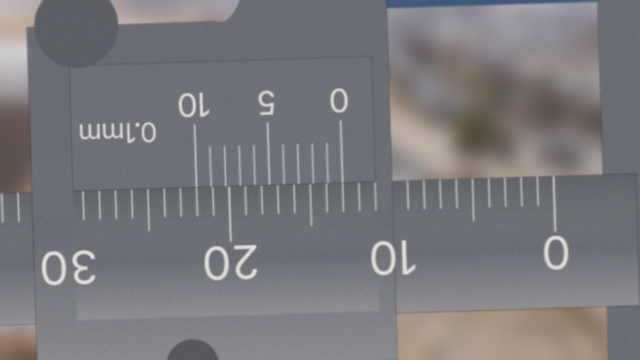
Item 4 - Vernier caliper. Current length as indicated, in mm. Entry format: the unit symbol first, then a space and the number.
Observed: mm 13.0
